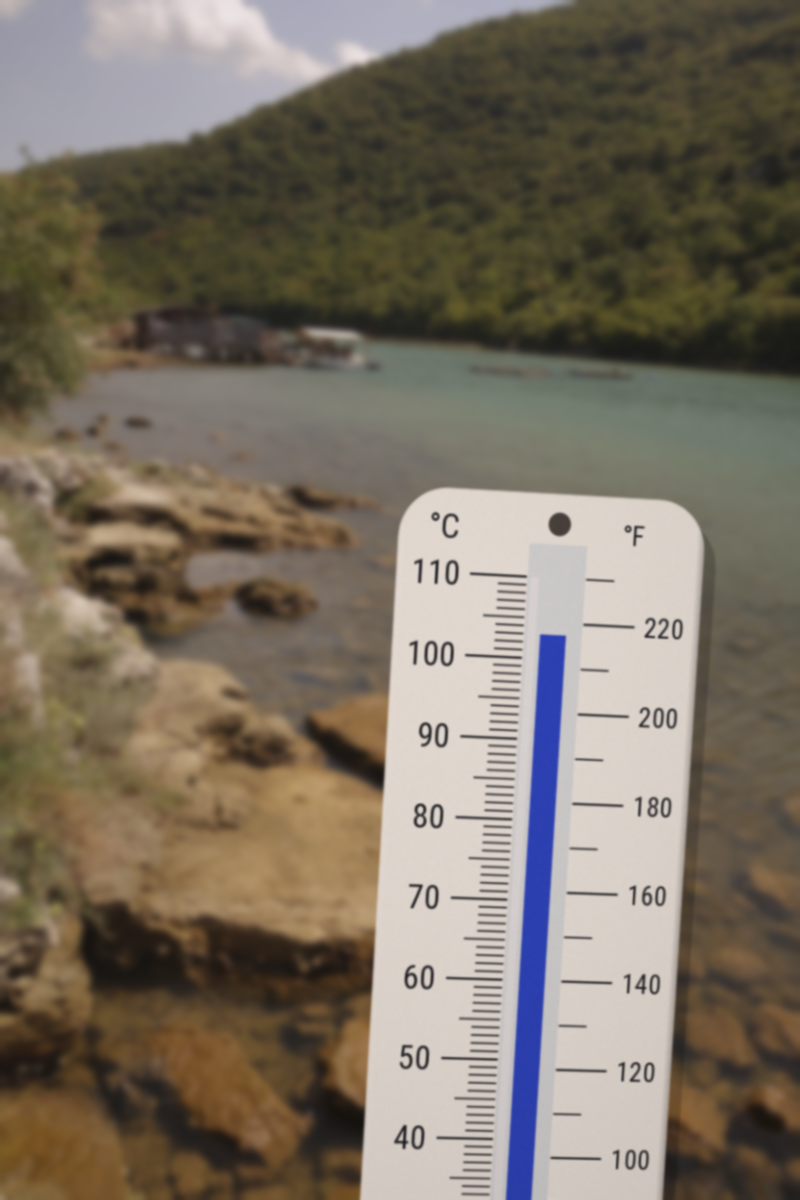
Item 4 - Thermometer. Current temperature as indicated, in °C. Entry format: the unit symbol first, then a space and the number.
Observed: °C 103
